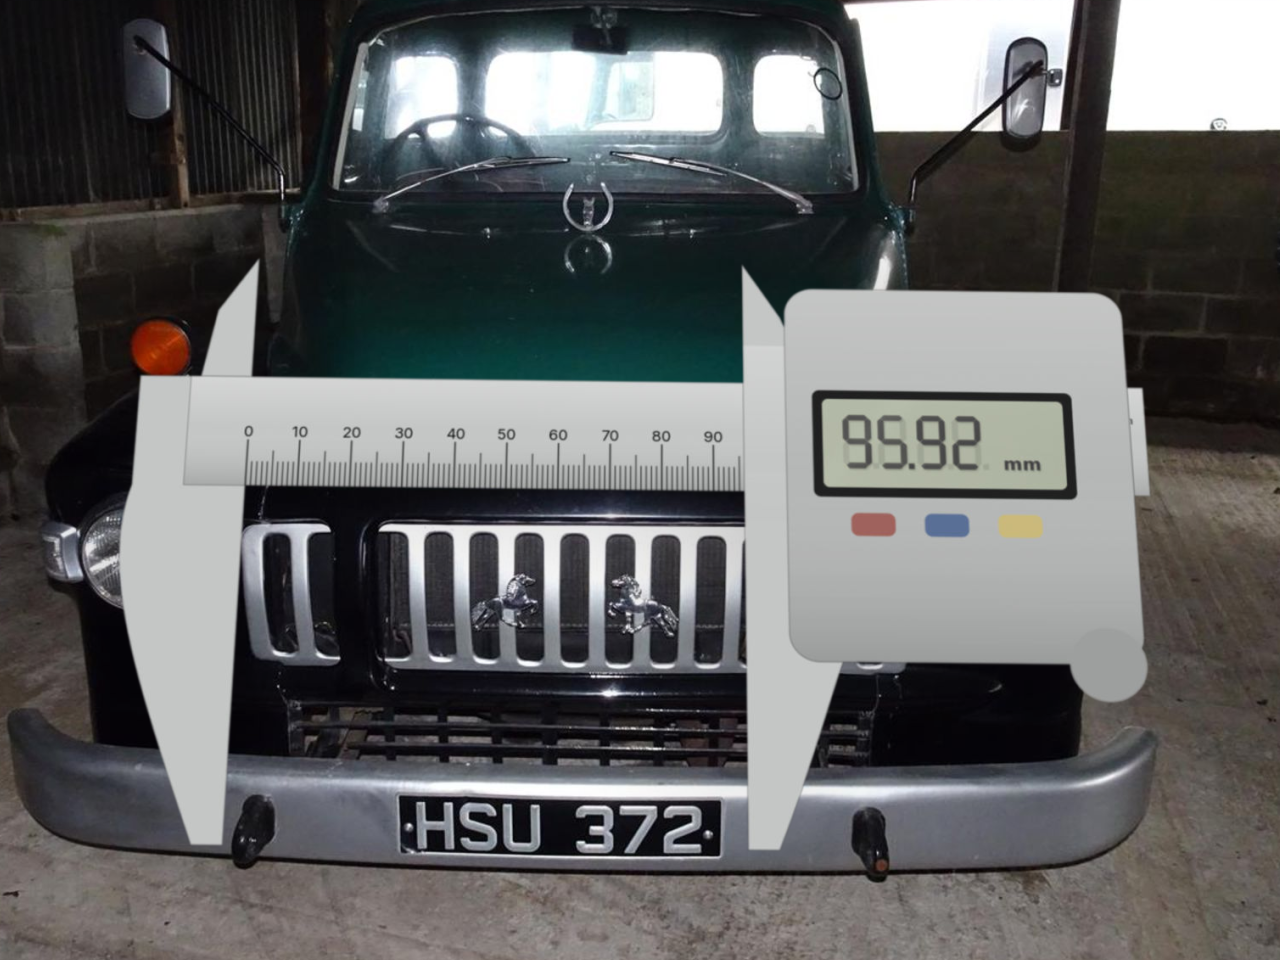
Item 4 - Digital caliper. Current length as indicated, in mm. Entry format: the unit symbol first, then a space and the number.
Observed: mm 95.92
